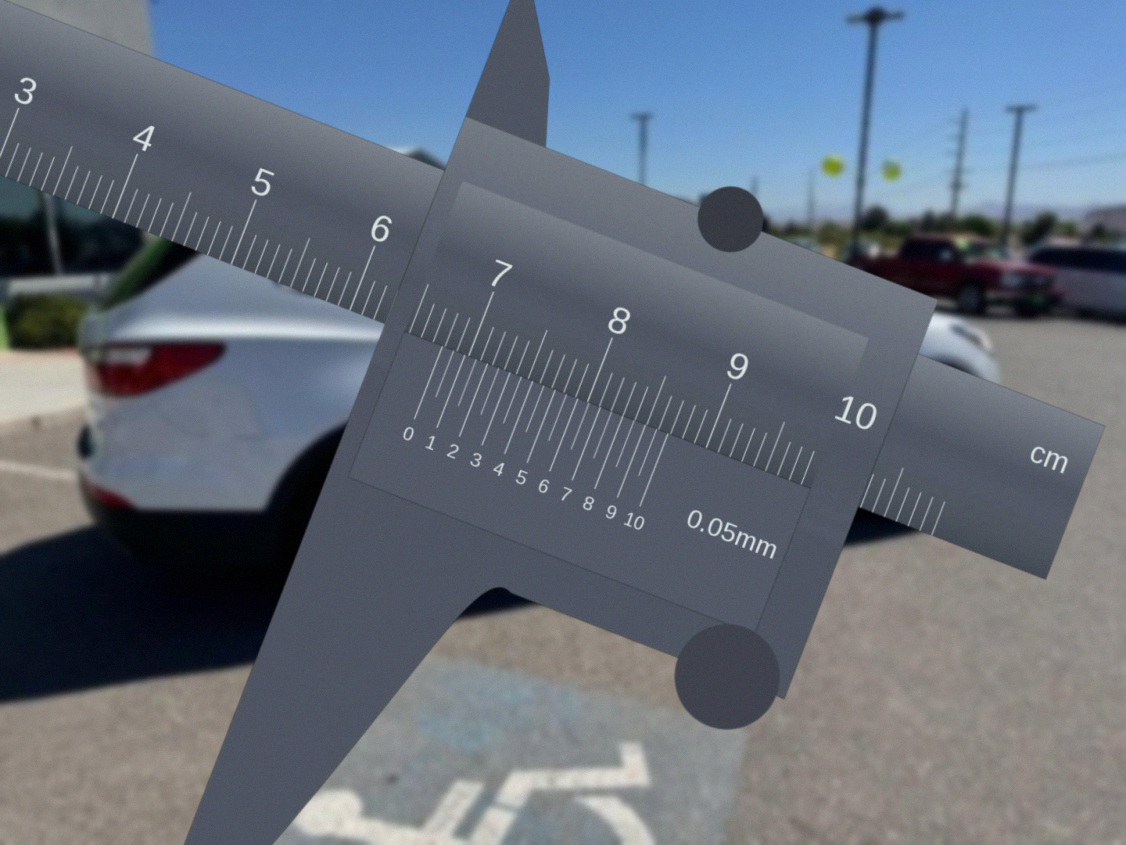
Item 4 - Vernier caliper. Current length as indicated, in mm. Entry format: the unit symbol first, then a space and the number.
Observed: mm 67.8
